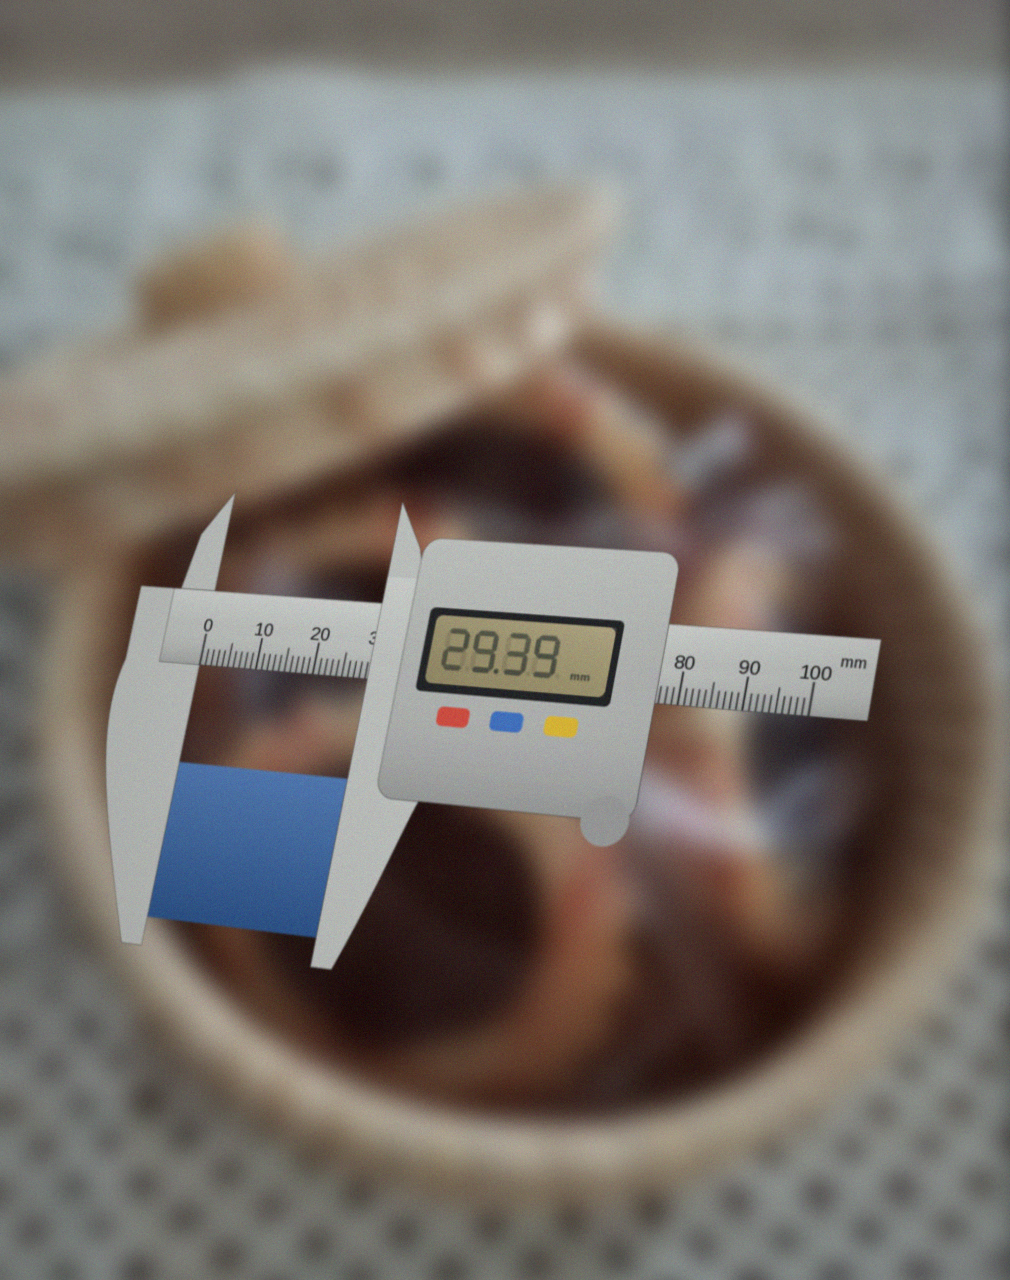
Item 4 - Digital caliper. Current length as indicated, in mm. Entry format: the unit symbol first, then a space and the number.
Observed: mm 29.39
